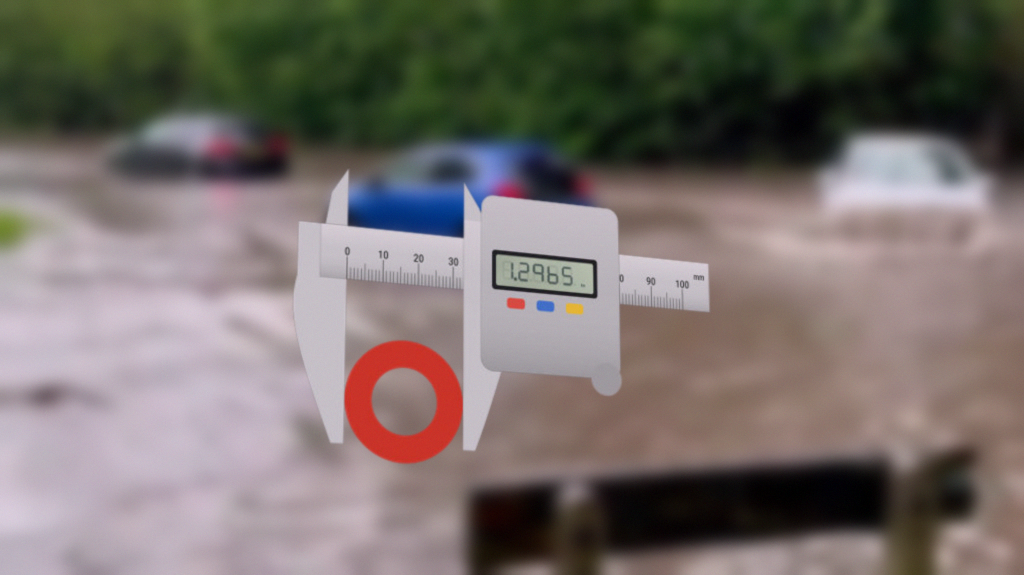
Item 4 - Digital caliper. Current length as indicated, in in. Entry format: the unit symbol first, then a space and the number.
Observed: in 1.2965
